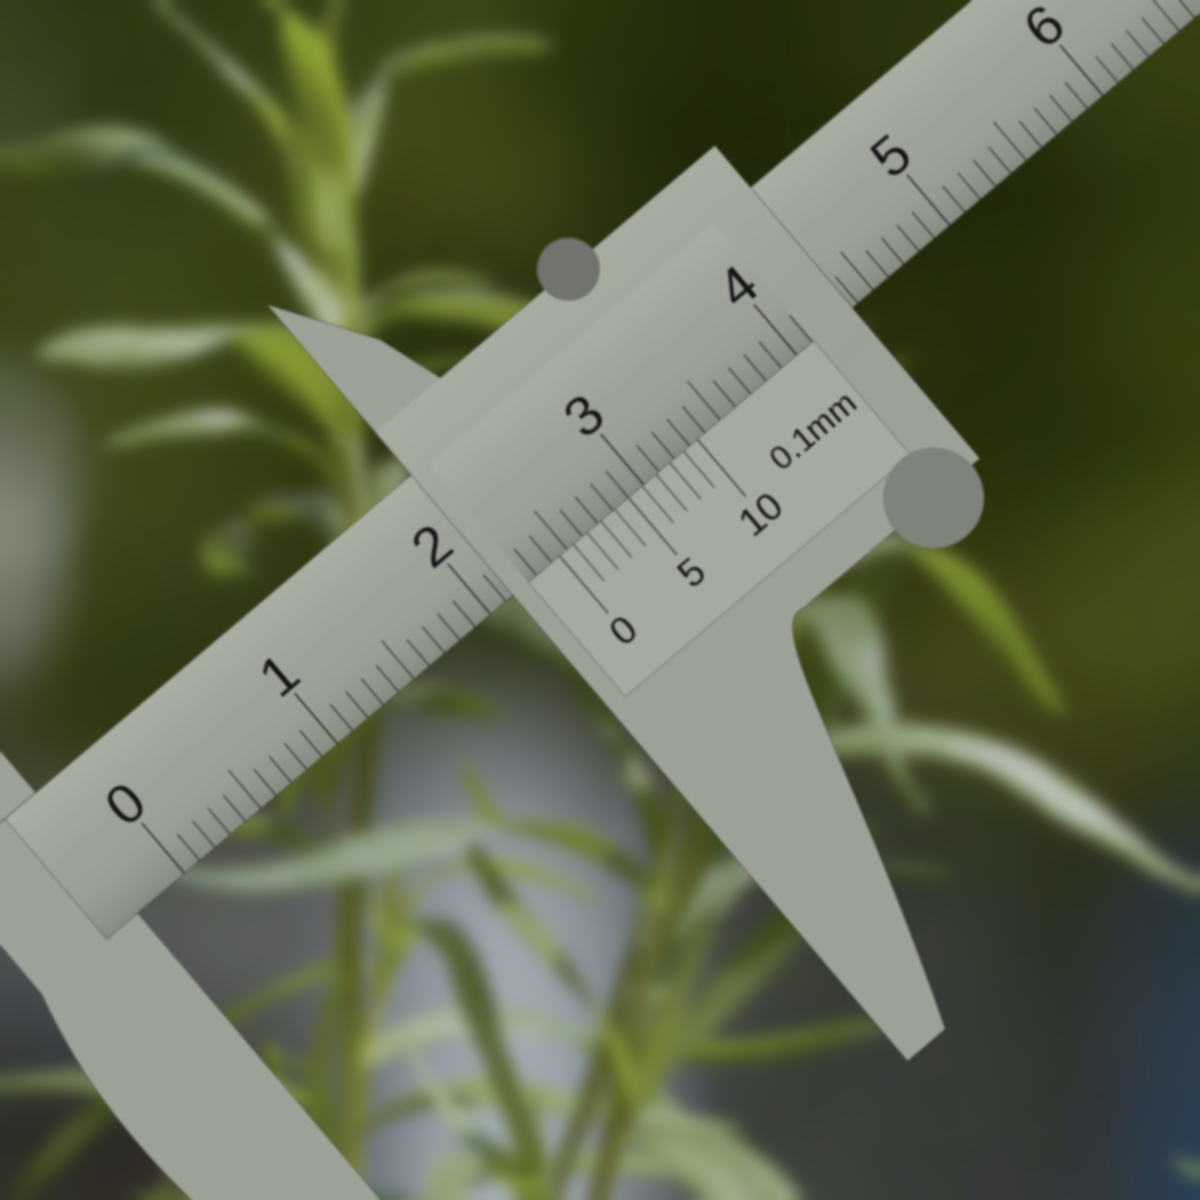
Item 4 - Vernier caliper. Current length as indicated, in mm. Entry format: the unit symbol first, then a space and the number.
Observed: mm 24.5
